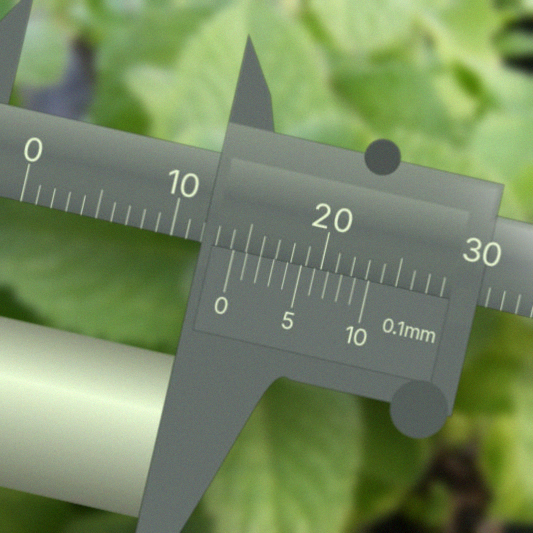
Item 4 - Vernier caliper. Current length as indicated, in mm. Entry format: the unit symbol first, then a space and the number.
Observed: mm 14.2
